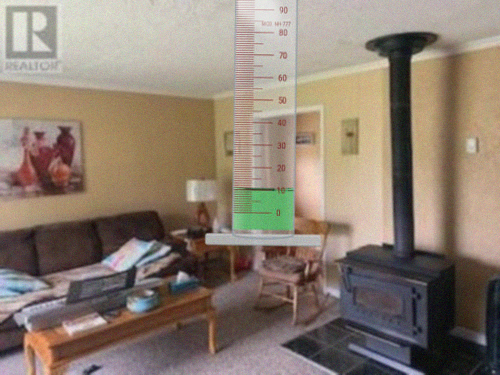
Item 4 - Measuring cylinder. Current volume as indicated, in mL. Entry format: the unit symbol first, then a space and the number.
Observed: mL 10
